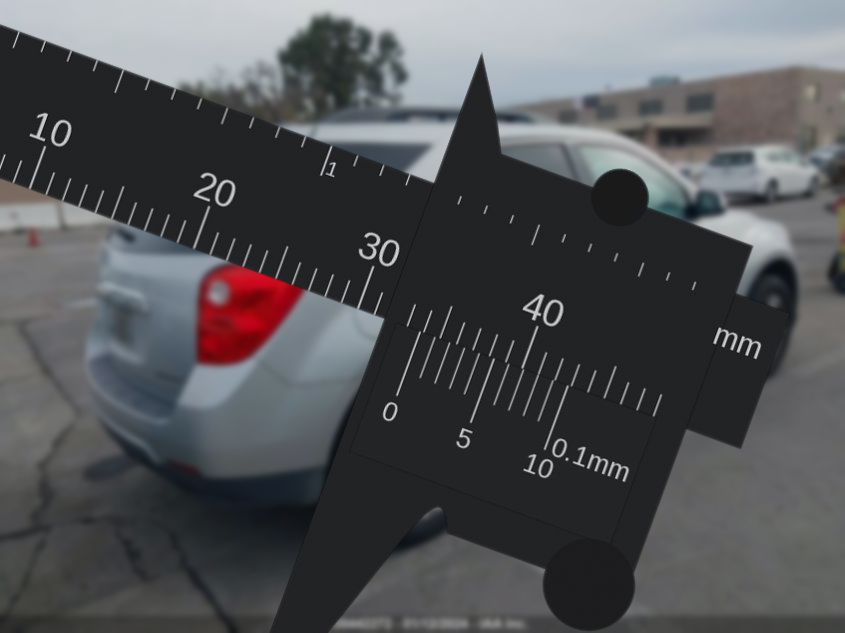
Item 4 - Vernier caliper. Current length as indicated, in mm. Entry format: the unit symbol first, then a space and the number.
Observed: mm 33.8
